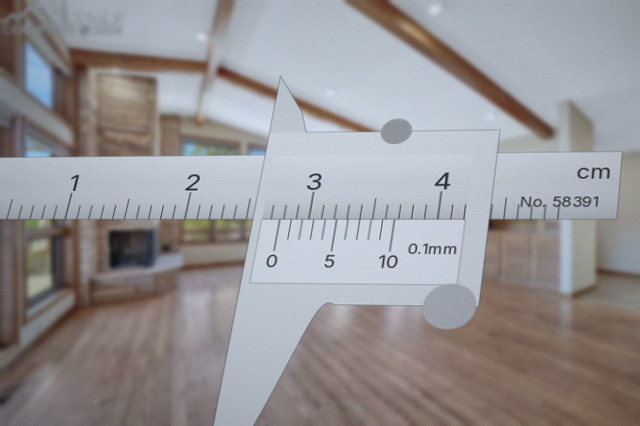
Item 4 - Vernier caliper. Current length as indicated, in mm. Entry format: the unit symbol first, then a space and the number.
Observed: mm 27.7
